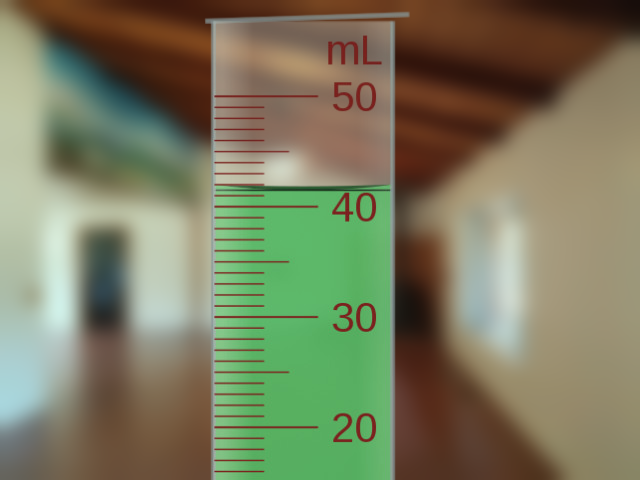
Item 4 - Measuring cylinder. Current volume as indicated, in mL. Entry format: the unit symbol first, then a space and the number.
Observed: mL 41.5
